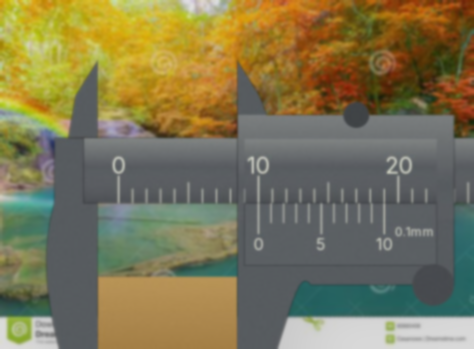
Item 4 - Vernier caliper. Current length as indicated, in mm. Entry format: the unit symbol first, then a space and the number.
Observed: mm 10.0
